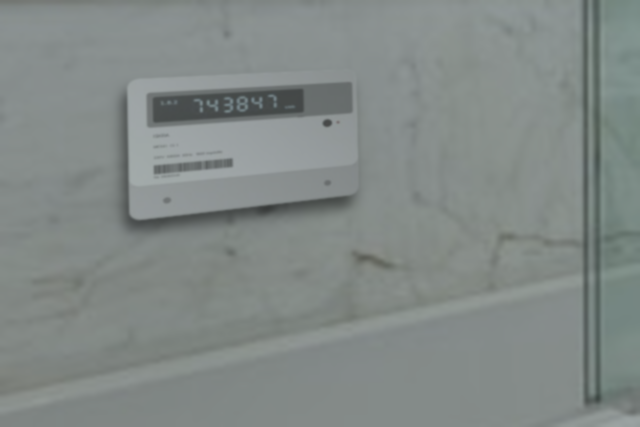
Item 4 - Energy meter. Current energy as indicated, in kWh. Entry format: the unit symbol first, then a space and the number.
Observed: kWh 743847
